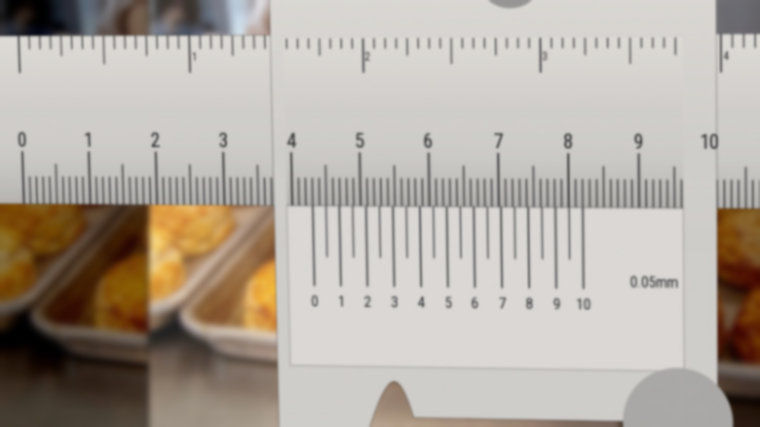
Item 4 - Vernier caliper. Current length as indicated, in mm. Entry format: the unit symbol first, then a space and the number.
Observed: mm 43.0
